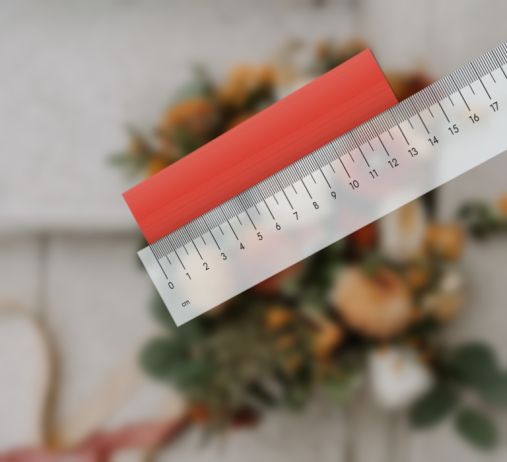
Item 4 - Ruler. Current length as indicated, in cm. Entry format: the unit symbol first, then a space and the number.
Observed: cm 13.5
